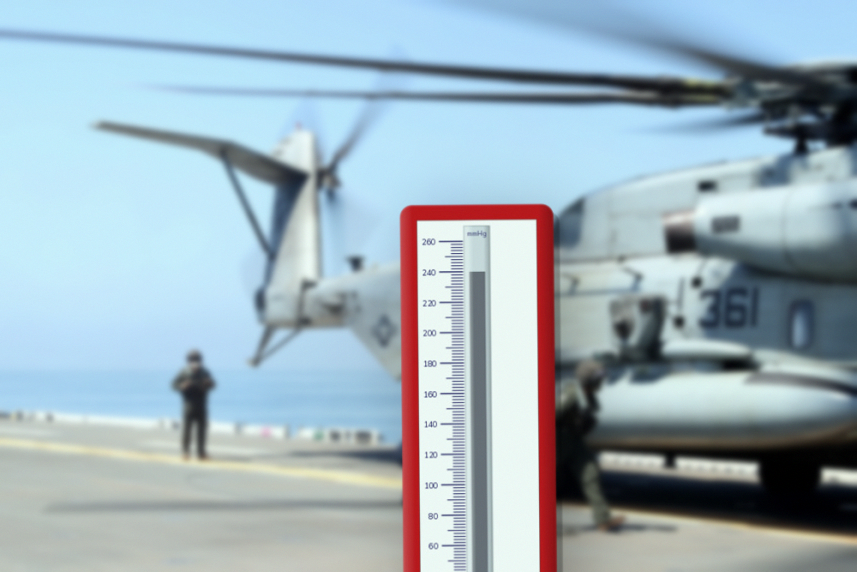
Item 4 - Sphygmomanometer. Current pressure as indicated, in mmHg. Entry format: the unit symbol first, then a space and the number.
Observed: mmHg 240
